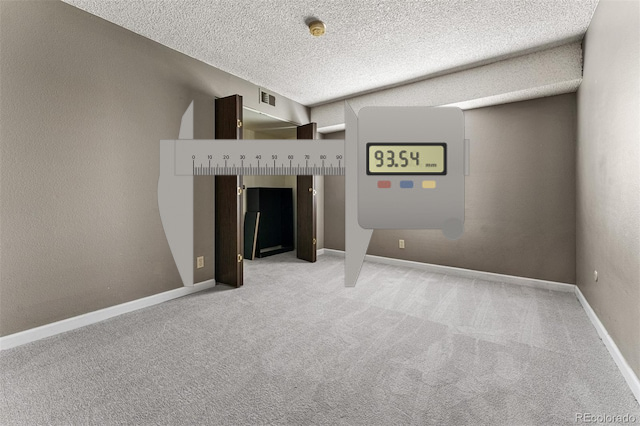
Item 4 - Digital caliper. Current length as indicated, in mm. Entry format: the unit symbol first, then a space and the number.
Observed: mm 93.54
